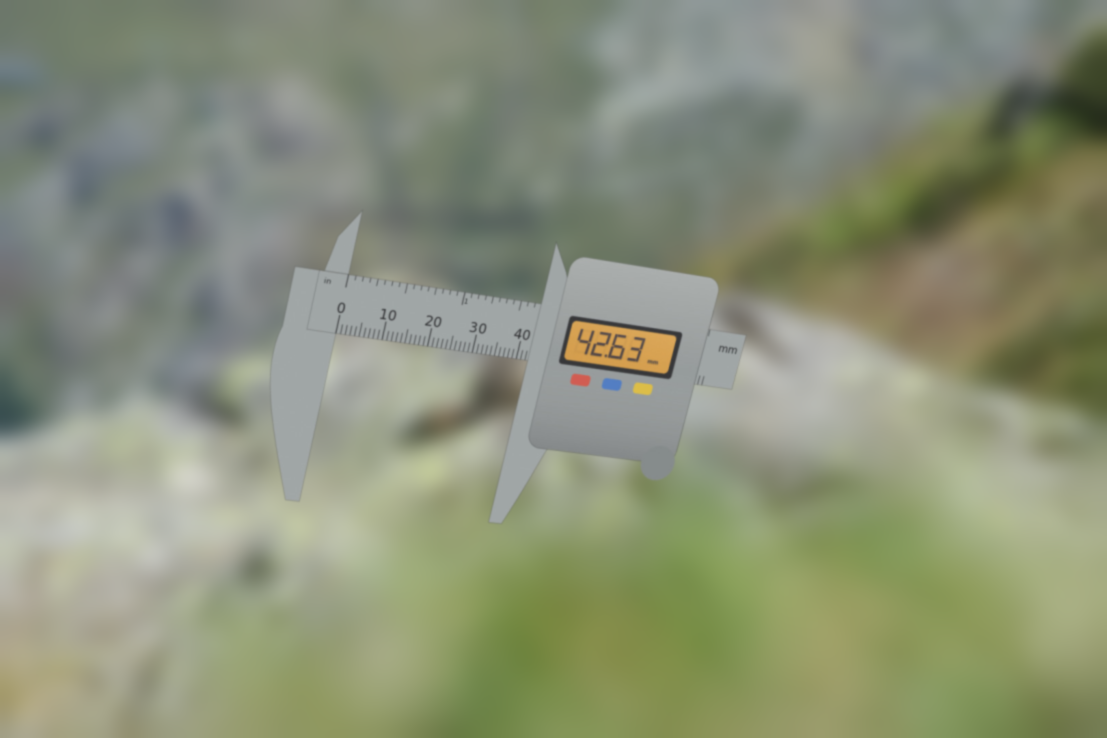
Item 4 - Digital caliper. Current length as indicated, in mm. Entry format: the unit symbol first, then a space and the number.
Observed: mm 42.63
